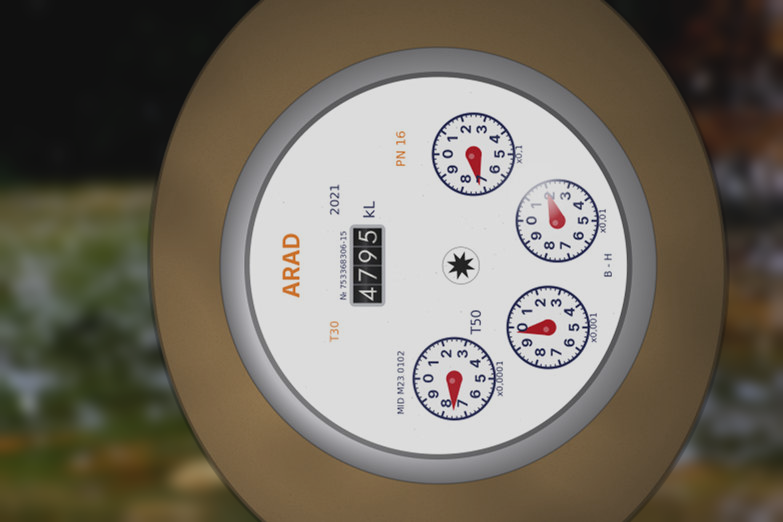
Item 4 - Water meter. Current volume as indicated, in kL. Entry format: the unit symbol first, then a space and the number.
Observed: kL 4795.7197
